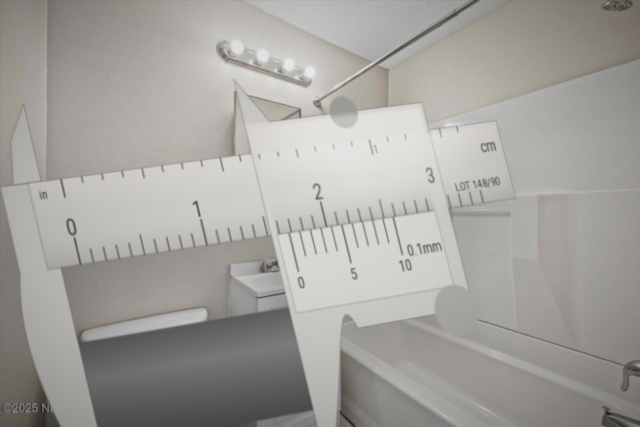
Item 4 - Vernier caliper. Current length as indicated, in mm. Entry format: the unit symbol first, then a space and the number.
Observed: mm 16.8
